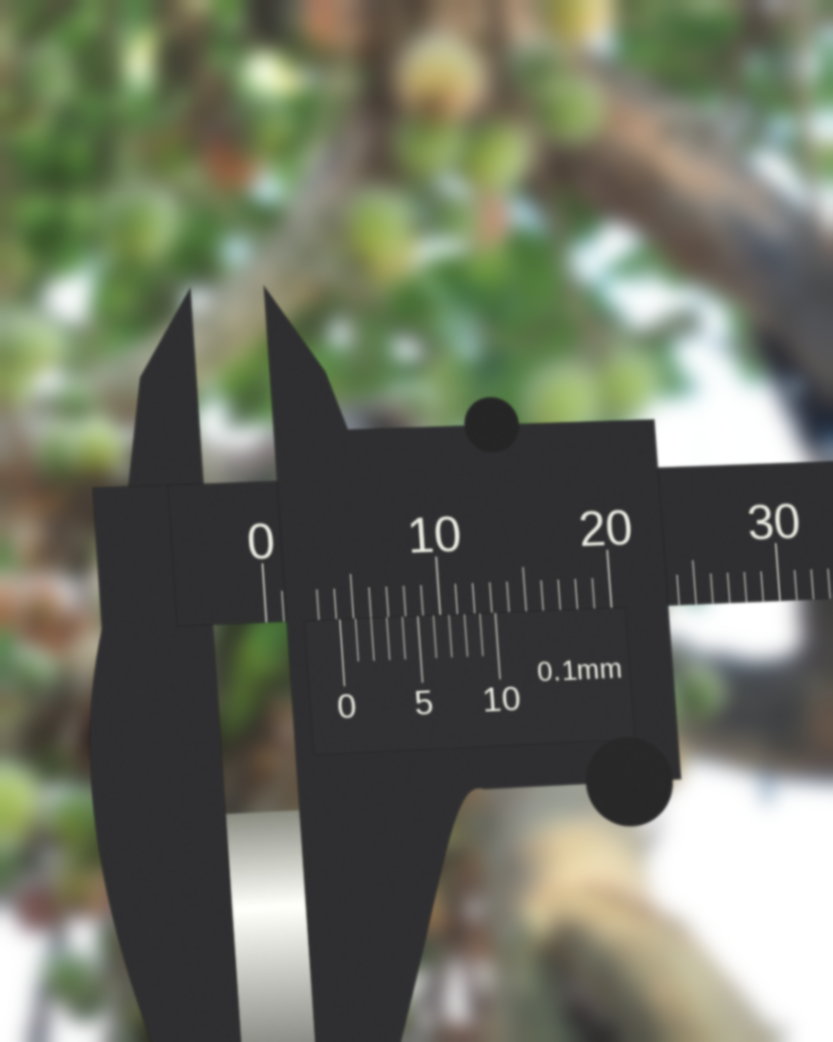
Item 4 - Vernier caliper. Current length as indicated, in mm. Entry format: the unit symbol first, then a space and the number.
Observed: mm 4.2
